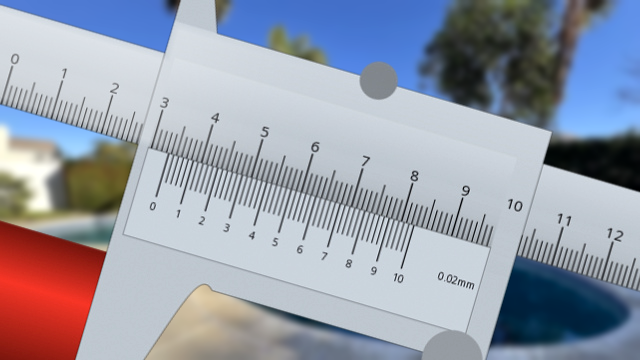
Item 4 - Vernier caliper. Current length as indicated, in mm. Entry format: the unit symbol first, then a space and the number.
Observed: mm 33.5
